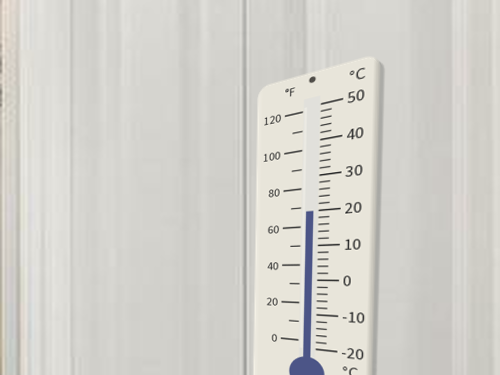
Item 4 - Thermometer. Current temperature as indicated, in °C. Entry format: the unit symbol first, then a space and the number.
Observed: °C 20
